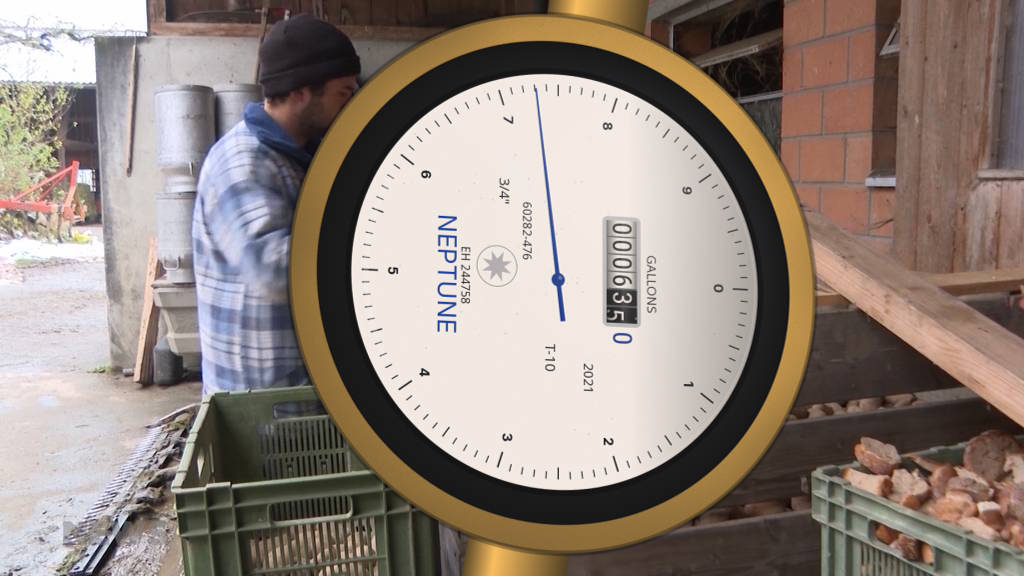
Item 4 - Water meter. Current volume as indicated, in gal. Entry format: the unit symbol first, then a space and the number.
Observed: gal 6347.3
